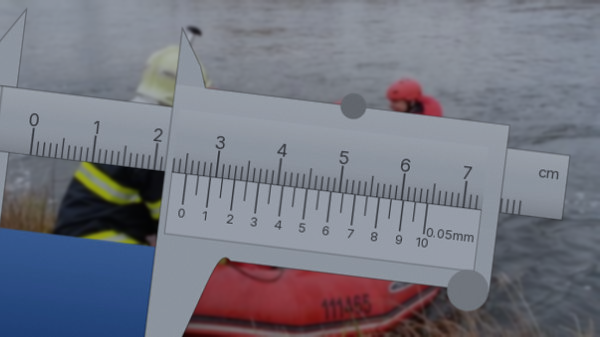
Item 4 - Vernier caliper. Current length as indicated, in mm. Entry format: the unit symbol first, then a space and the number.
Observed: mm 25.2
